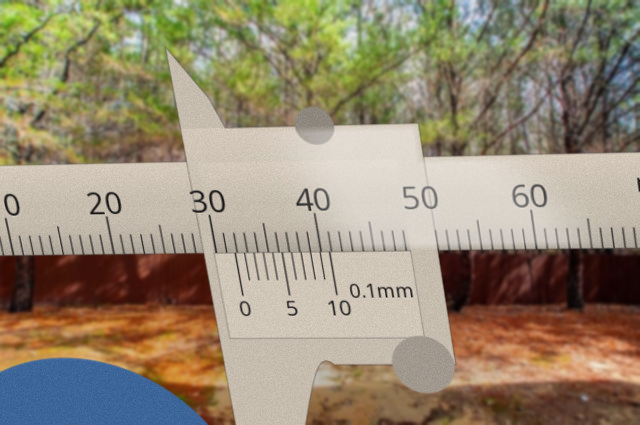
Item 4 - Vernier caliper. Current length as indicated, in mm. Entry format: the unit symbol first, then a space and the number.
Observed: mm 31.8
